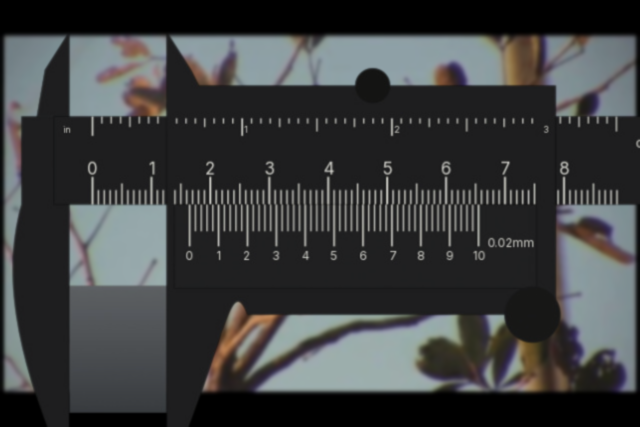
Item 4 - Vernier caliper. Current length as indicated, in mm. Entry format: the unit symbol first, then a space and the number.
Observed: mm 16.5
